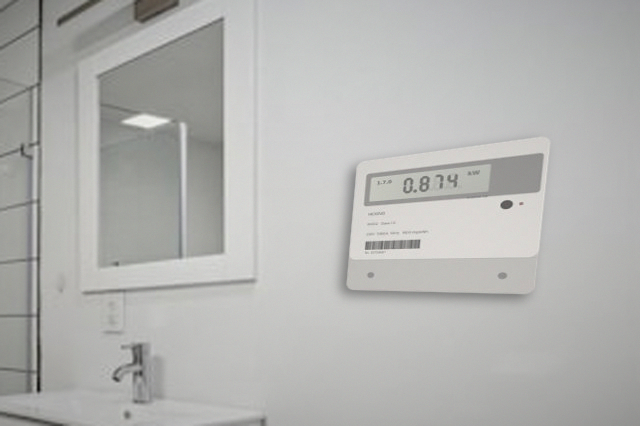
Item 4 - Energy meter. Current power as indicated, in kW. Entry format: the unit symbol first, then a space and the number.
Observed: kW 0.874
